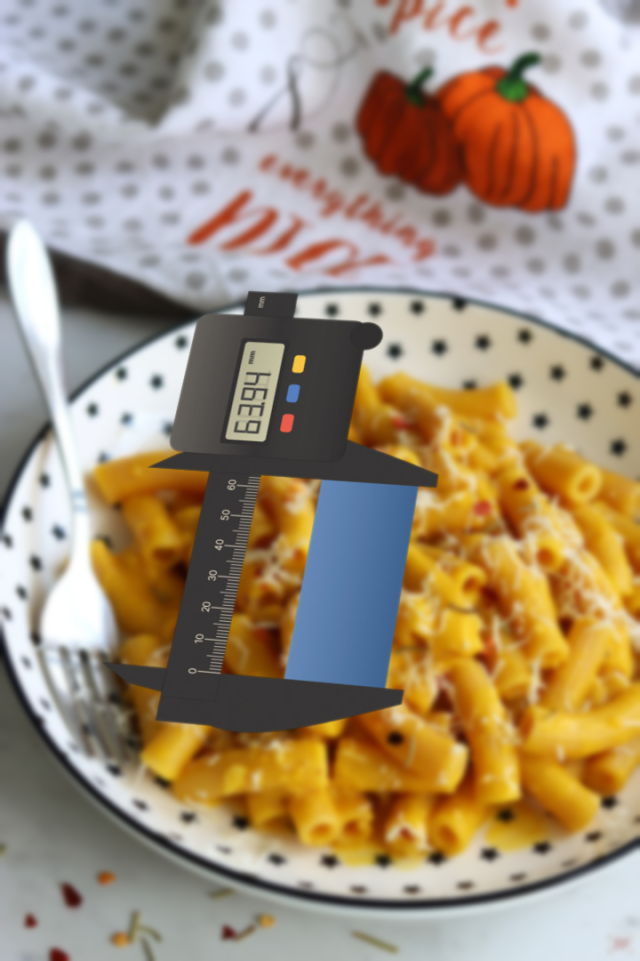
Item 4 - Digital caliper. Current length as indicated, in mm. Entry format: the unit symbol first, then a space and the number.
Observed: mm 63.94
